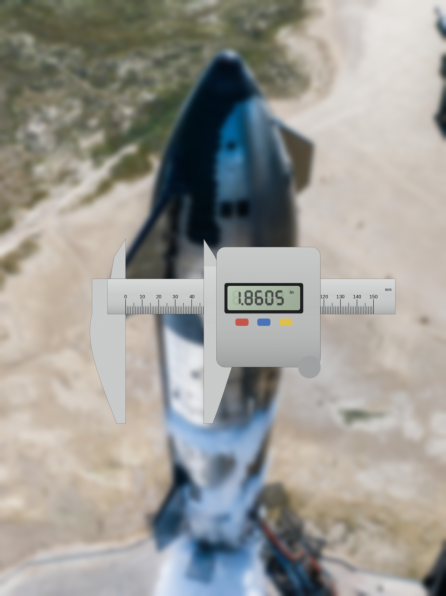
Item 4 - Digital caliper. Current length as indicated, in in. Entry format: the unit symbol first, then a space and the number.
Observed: in 1.8605
